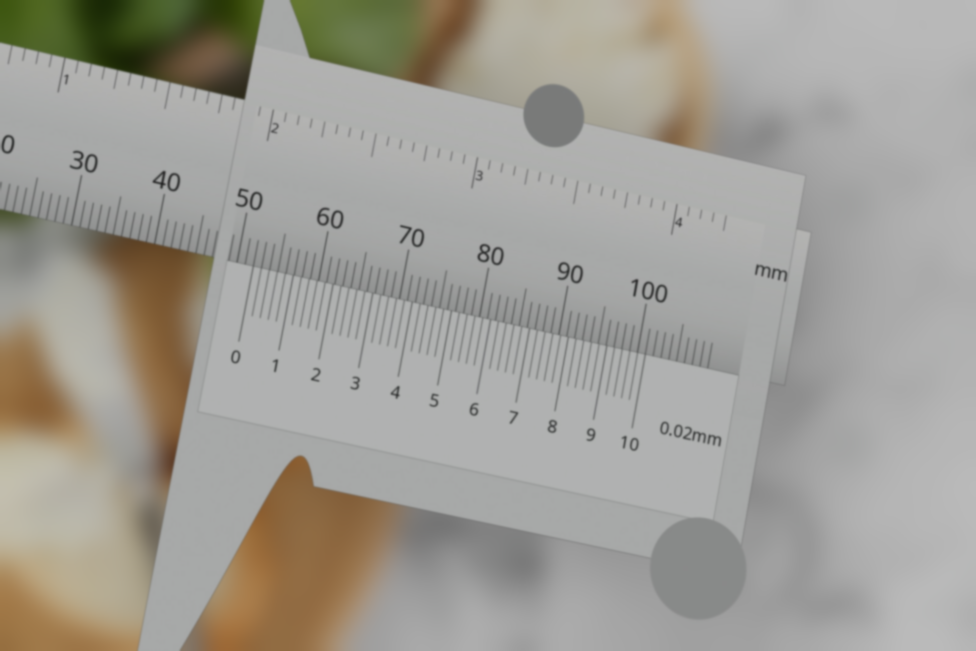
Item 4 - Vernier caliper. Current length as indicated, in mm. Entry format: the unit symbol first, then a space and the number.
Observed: mm 52.0
